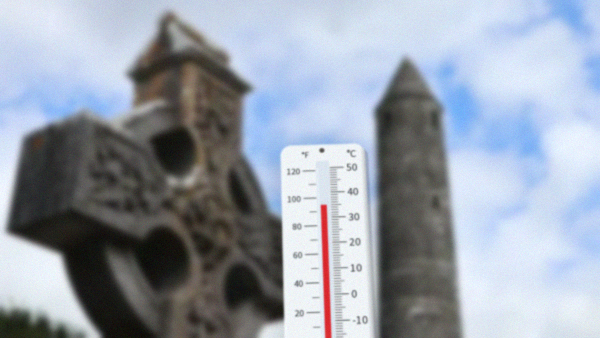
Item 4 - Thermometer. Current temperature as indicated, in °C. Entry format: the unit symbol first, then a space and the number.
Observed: °C 35
